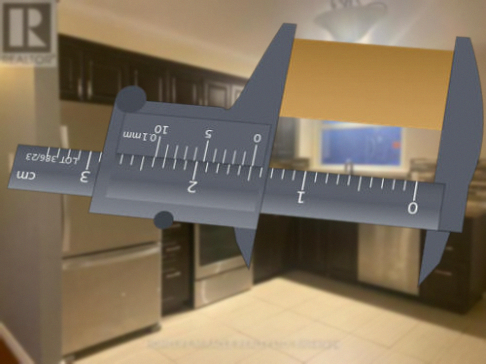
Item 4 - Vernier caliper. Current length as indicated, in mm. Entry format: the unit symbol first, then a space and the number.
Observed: mm 14.9
